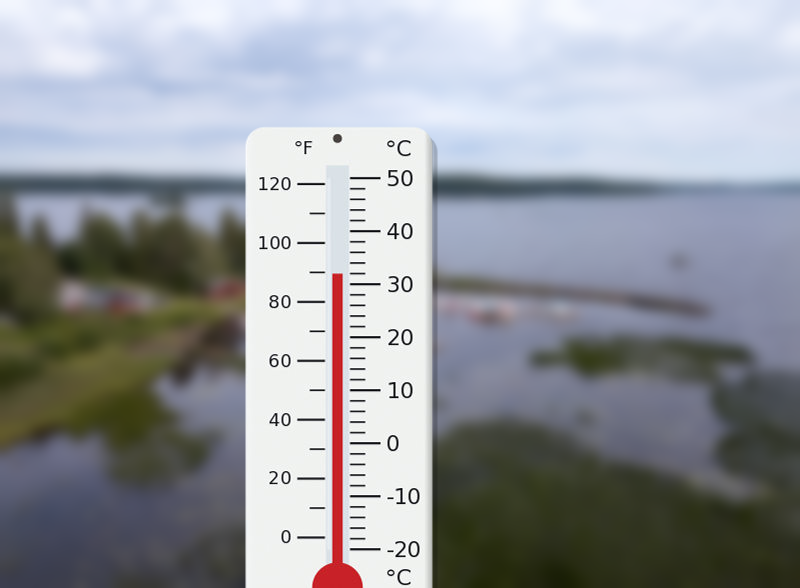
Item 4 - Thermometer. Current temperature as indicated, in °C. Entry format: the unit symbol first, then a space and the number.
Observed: °C 32
